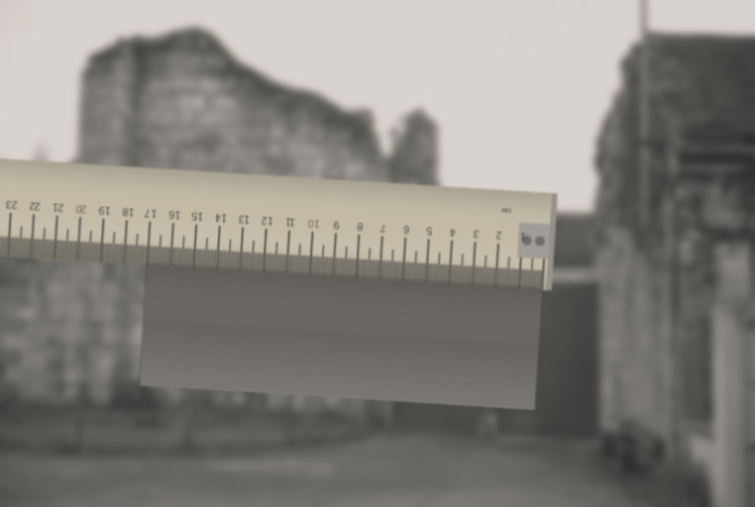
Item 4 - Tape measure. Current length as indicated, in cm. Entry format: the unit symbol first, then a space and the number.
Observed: cm 17
